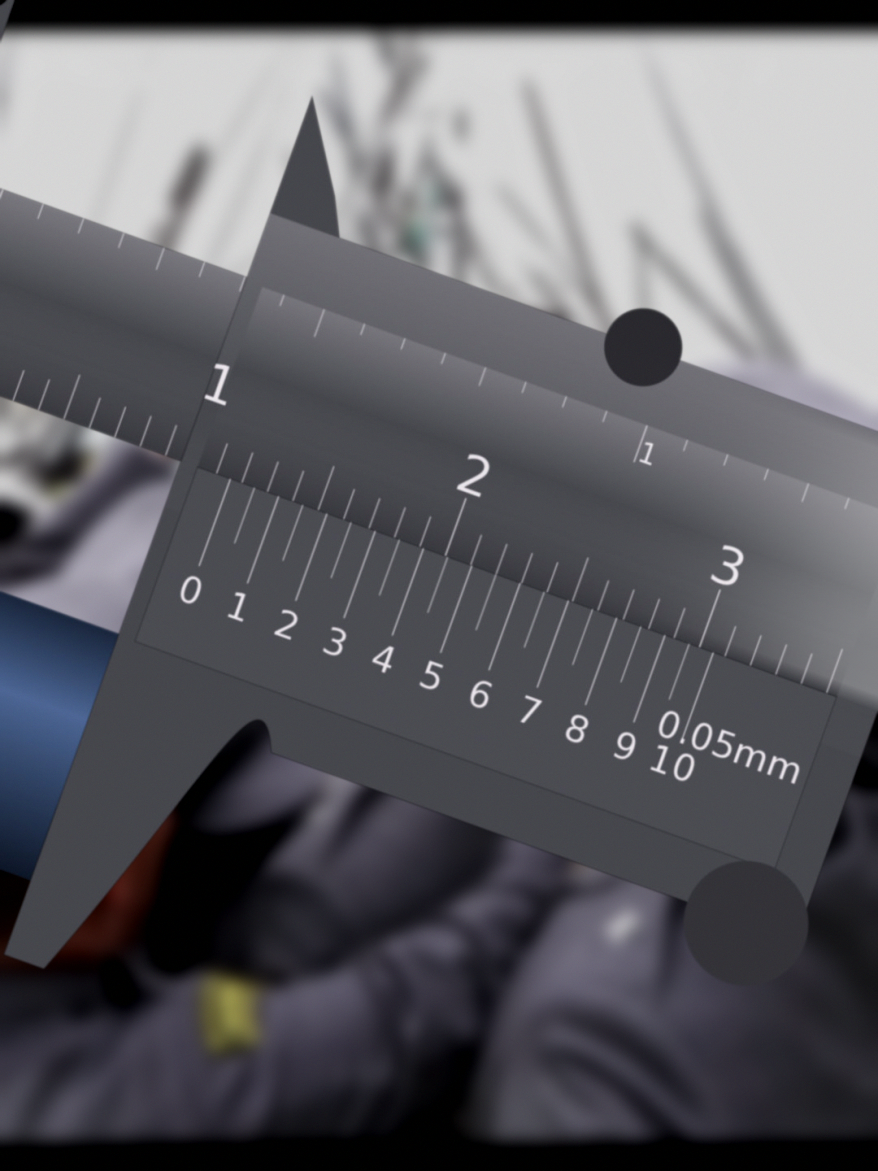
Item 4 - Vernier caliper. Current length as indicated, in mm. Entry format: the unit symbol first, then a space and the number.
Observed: mm 11.55
